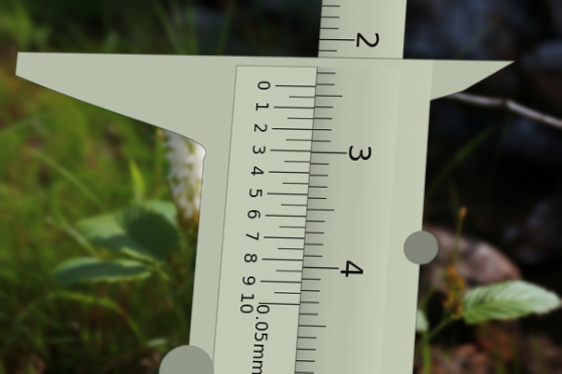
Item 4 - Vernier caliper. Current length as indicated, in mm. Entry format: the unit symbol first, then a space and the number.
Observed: mm 24.2
